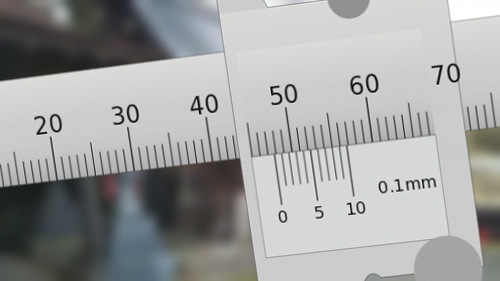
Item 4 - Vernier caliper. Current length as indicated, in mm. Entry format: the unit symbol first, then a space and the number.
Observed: mm 47.8
